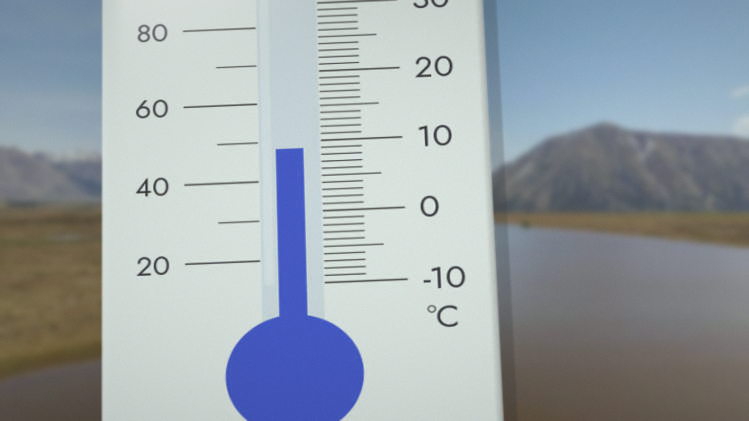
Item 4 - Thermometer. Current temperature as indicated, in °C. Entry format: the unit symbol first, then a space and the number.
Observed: °C 9
